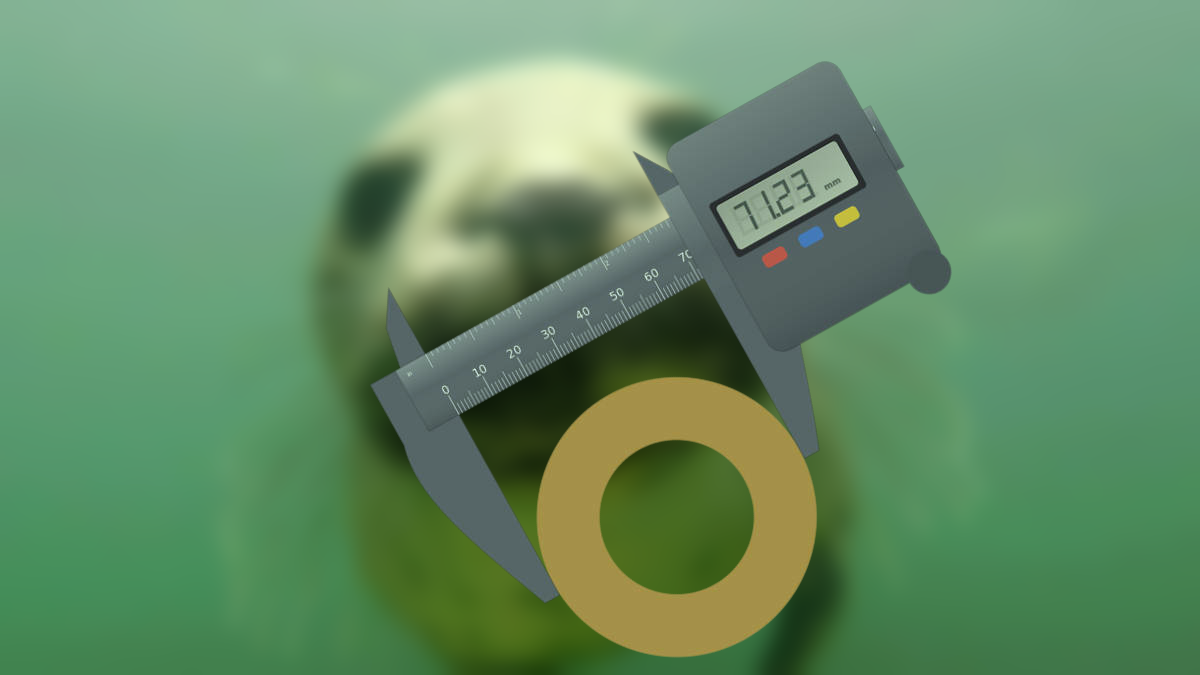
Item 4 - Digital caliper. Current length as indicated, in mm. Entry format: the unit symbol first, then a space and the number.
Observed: mm 71.23
